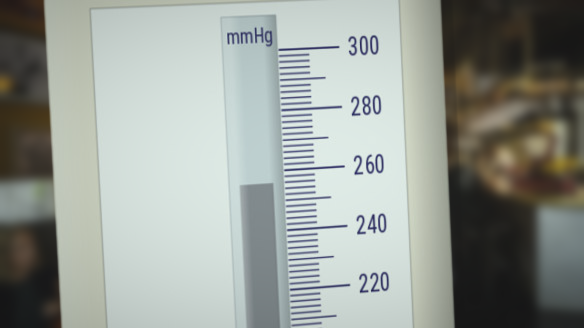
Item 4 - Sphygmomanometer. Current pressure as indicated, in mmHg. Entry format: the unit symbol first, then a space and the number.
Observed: mmHg 256
